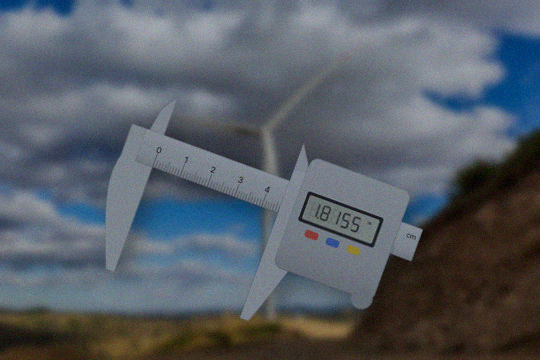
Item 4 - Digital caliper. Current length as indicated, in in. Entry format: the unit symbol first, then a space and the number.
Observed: in 1.8155
